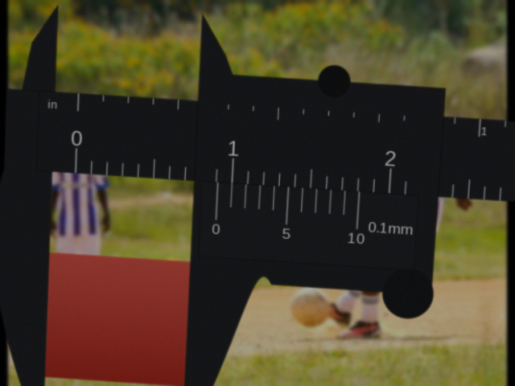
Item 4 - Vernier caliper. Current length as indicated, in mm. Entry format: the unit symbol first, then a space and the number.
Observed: mm 9.1
